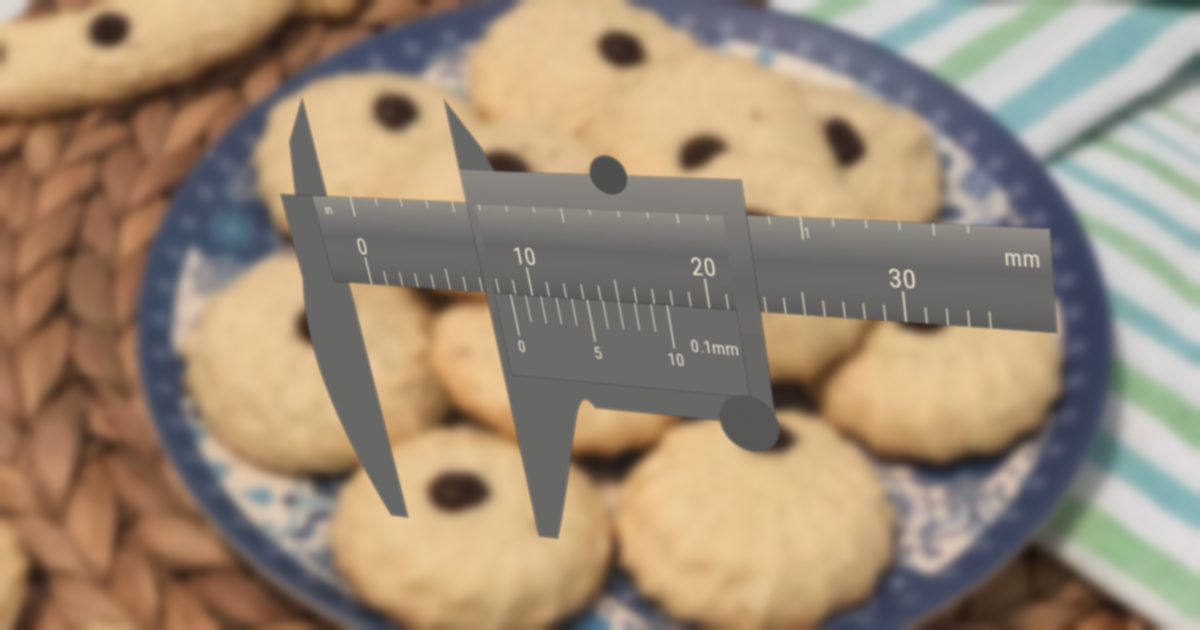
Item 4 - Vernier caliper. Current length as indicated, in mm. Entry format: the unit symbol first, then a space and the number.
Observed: mm 8.7
